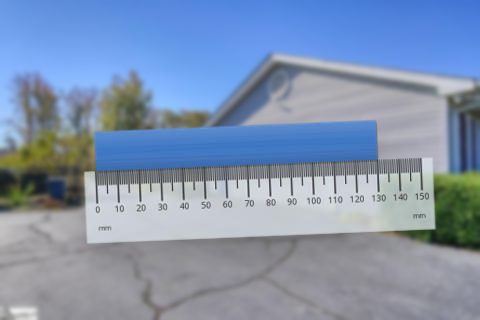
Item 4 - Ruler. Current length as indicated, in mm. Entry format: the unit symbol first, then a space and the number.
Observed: mm 130
